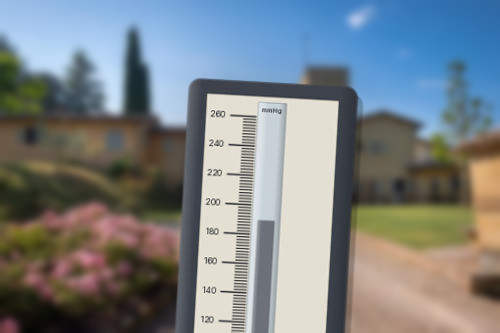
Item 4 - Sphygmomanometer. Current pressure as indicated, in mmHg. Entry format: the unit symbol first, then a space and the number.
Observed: mmHg 190
